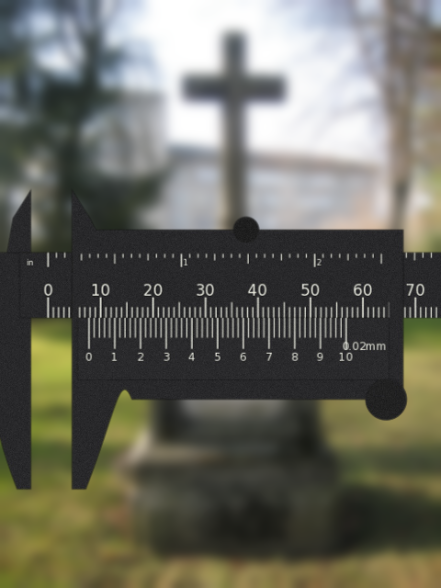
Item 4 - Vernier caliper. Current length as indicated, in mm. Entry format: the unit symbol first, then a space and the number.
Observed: mm 7.8
